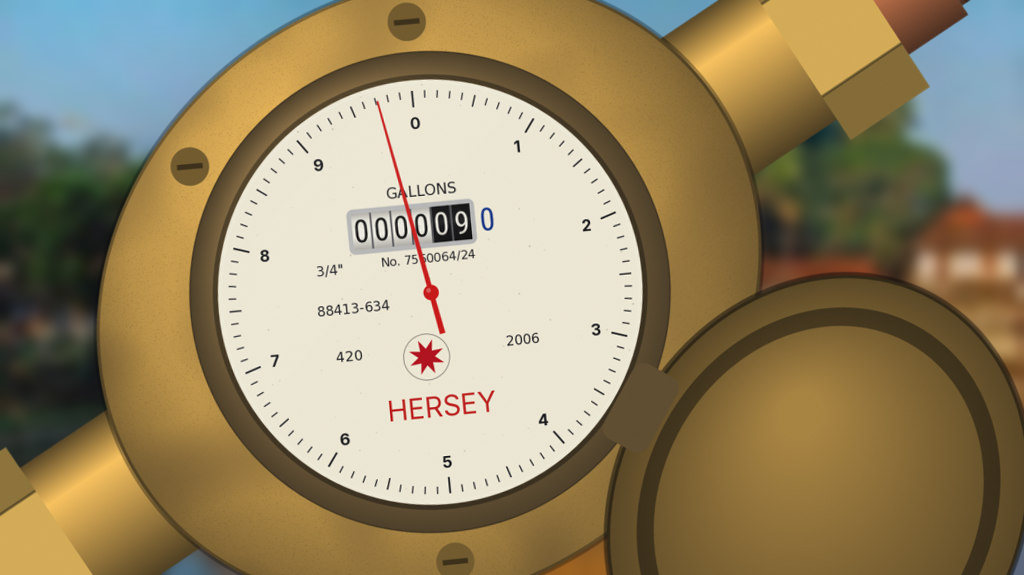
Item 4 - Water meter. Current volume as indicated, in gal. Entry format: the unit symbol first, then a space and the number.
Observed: gal 89.7
